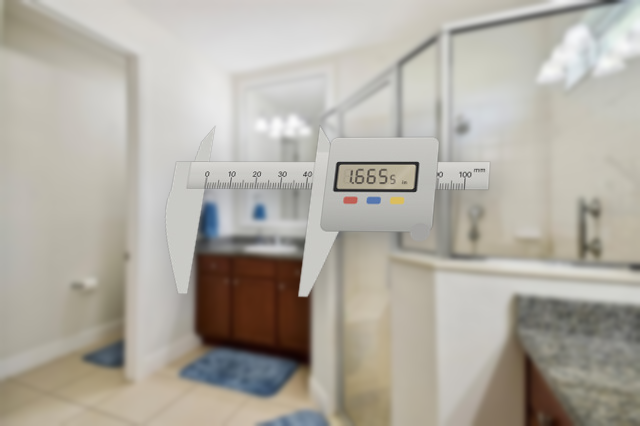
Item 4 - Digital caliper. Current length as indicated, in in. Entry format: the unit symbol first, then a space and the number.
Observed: in 1.6655
